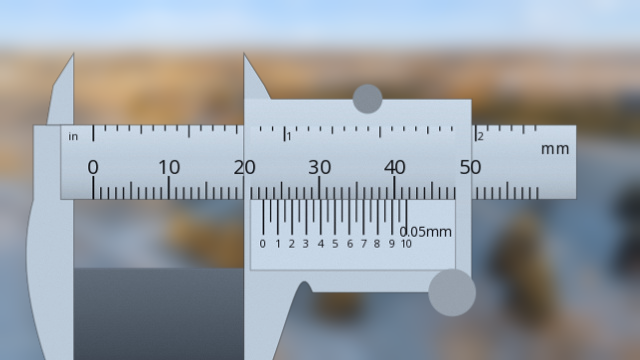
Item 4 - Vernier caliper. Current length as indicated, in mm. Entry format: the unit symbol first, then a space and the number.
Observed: mm 22.6
